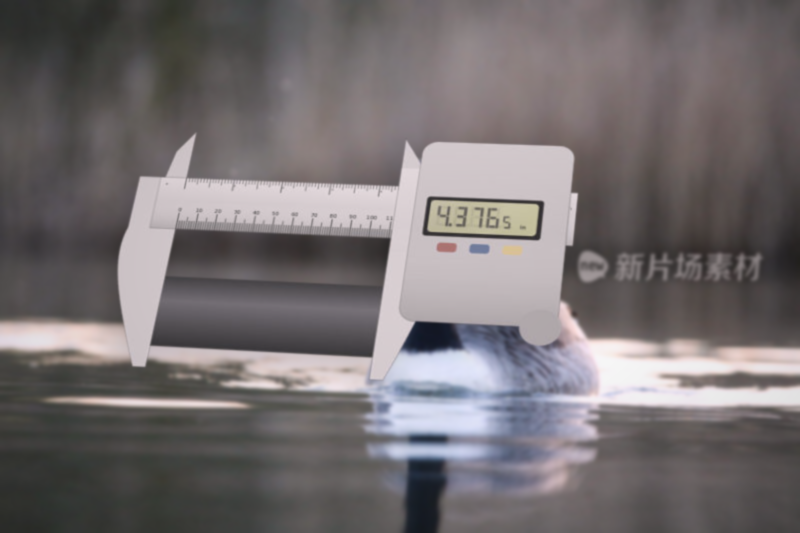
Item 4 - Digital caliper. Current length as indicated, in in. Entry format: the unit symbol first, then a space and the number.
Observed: in 4.3765
